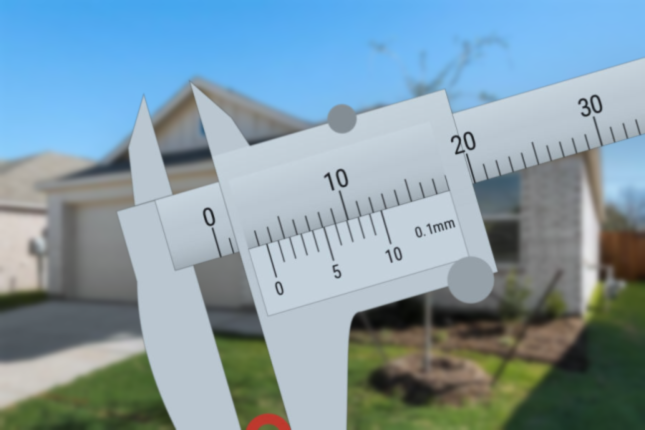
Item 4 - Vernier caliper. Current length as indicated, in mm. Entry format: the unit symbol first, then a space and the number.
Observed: mm 3.6
